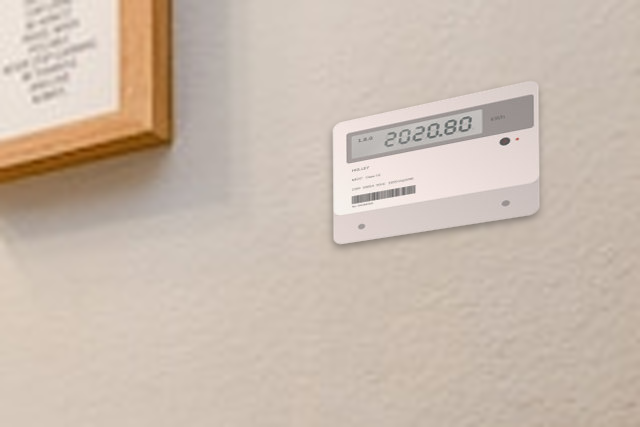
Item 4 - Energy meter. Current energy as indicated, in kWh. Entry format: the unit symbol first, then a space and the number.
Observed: kWh 2020.80
